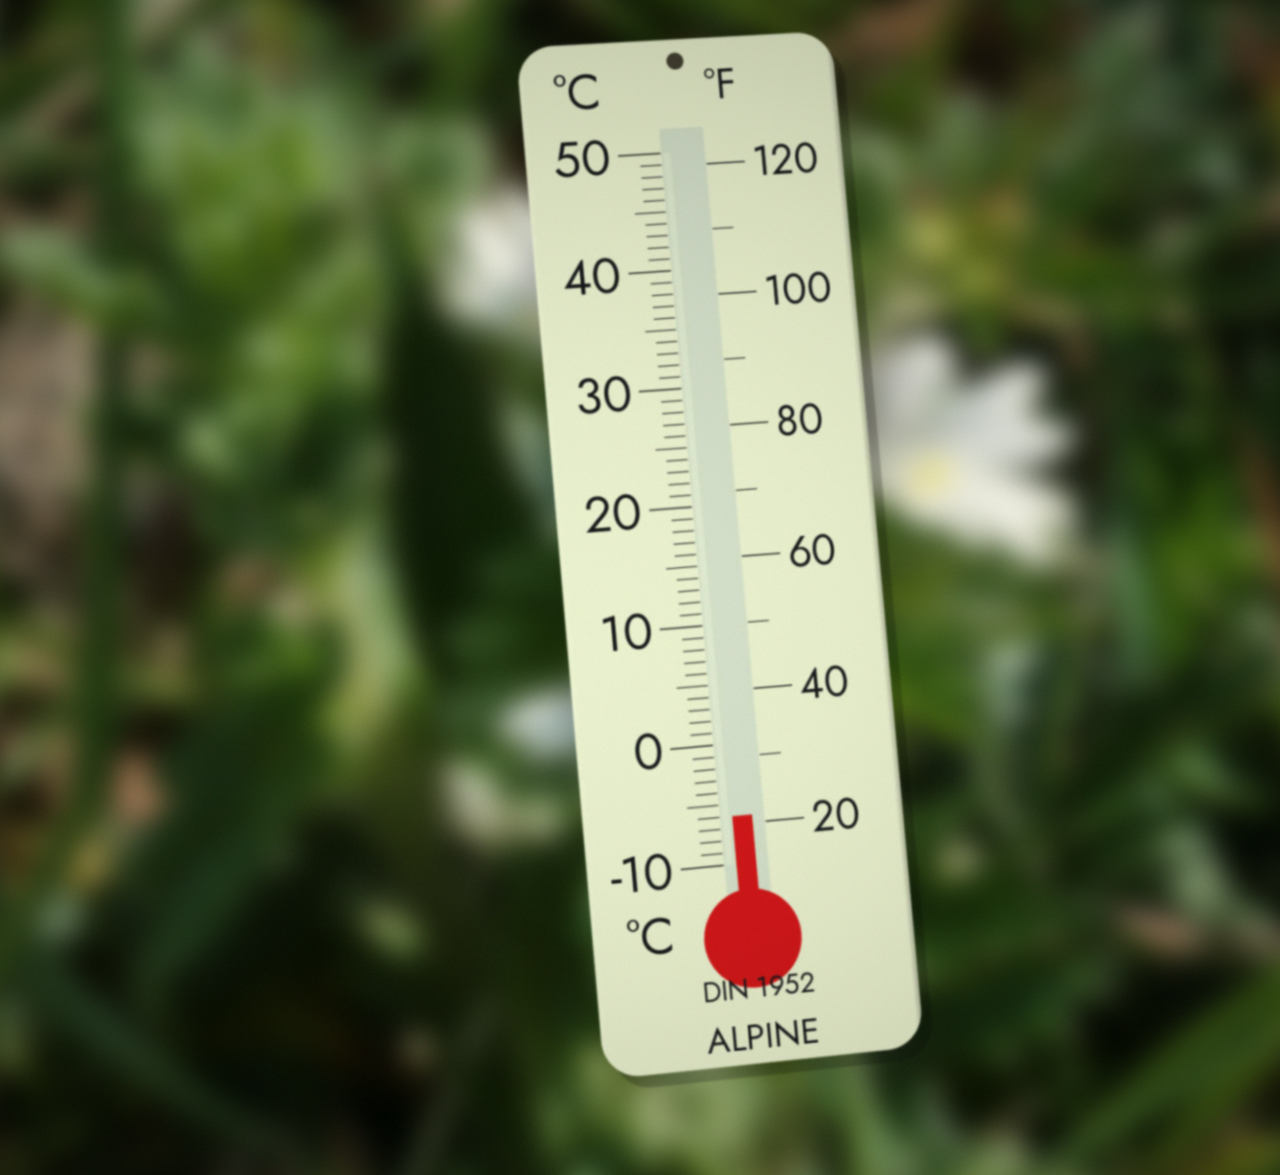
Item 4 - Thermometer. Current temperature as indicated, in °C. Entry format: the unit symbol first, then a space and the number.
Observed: °C -6
